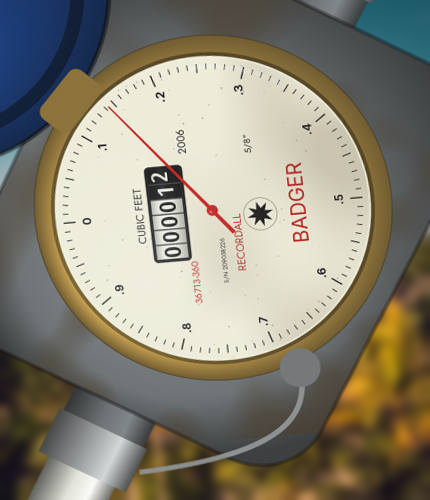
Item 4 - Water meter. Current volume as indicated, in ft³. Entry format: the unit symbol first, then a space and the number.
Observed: ft³ 12.14
